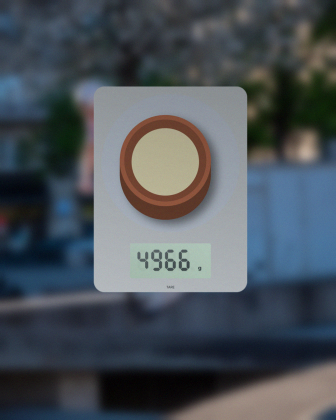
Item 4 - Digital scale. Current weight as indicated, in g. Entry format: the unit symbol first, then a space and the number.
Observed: g 4966
